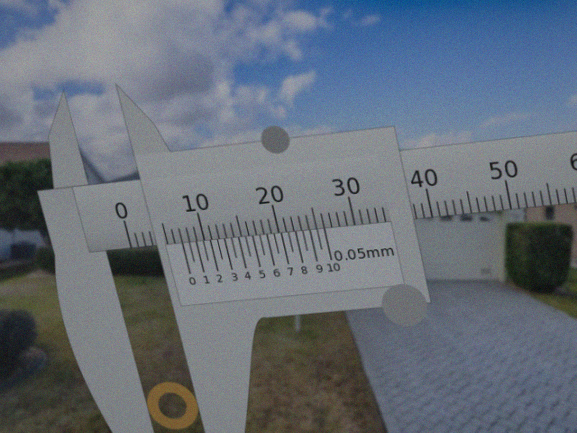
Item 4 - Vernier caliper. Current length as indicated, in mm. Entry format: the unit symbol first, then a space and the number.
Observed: mm 7.0
